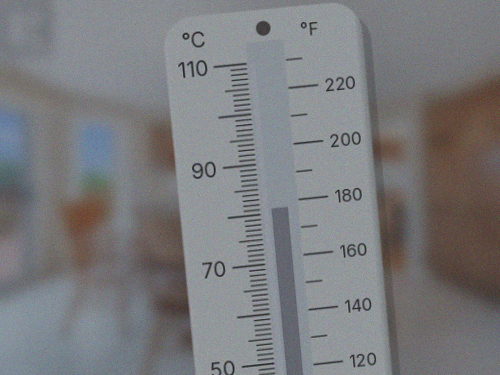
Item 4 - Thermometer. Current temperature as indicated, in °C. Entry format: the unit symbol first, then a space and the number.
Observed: °C 81
